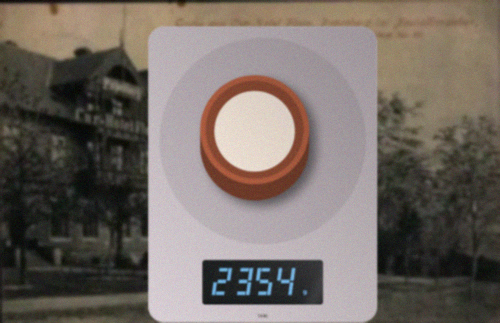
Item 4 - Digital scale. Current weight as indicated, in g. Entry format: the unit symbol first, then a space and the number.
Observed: g 2354
